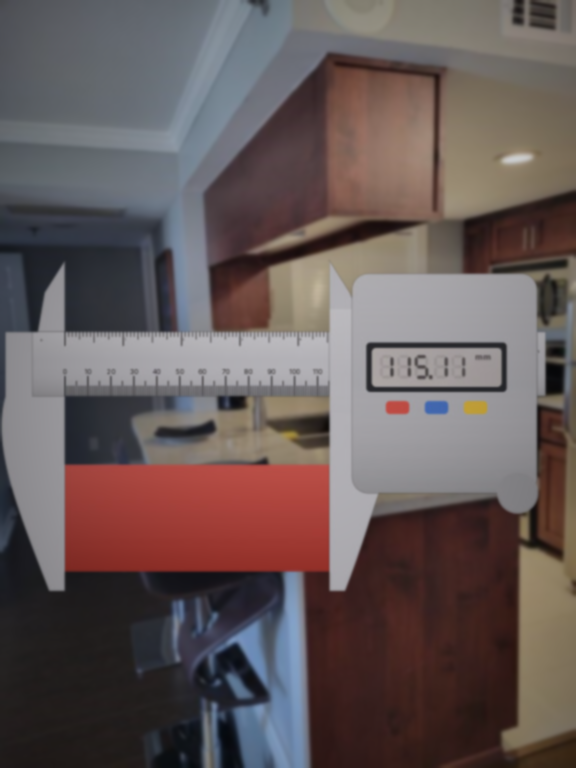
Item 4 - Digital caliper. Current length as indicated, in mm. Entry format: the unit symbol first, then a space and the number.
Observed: mm 115.11
